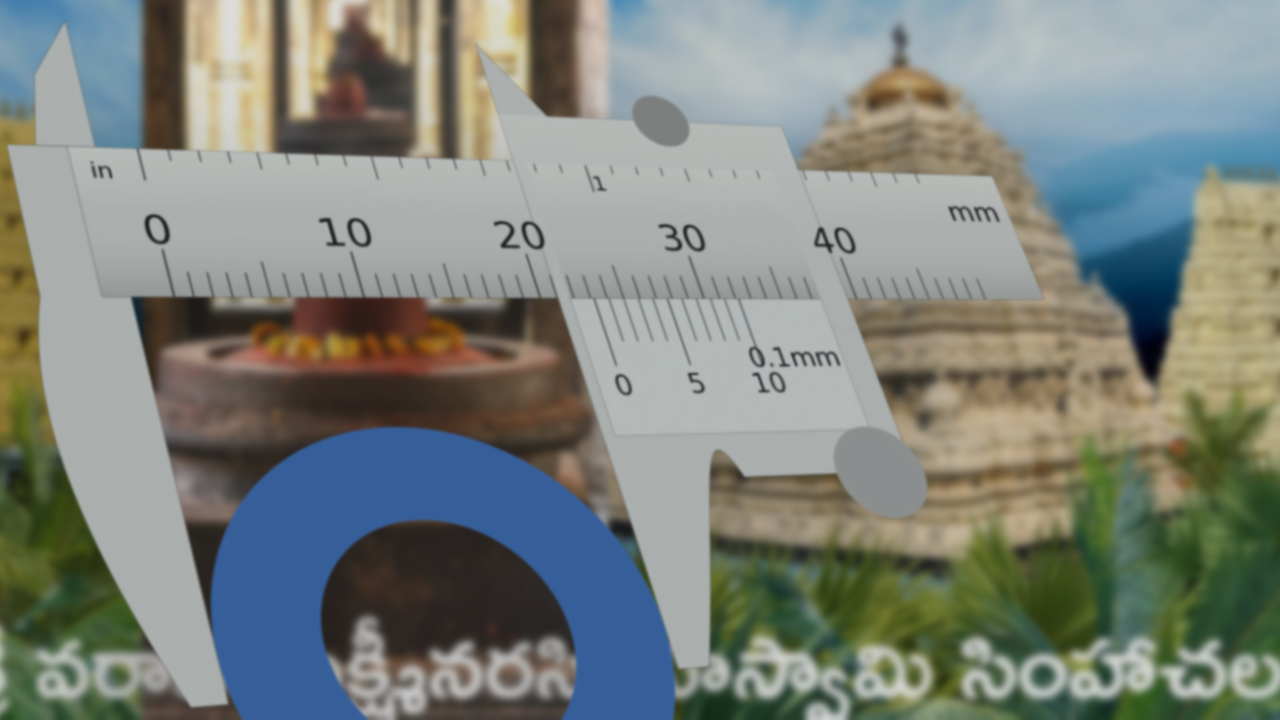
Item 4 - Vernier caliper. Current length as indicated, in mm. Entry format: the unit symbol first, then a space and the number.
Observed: mm 23.2
